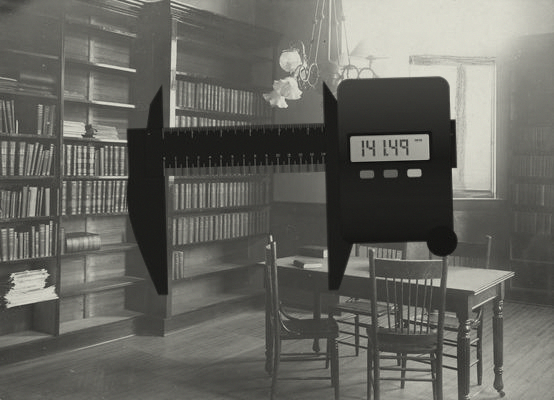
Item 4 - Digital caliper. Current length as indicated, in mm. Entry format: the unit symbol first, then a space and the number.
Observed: mm 141.49
